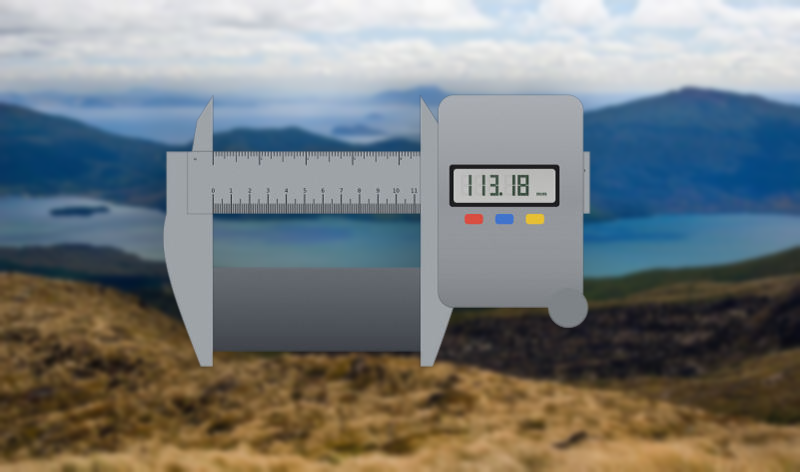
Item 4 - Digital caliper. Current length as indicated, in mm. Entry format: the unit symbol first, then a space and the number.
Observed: mm 113.18
